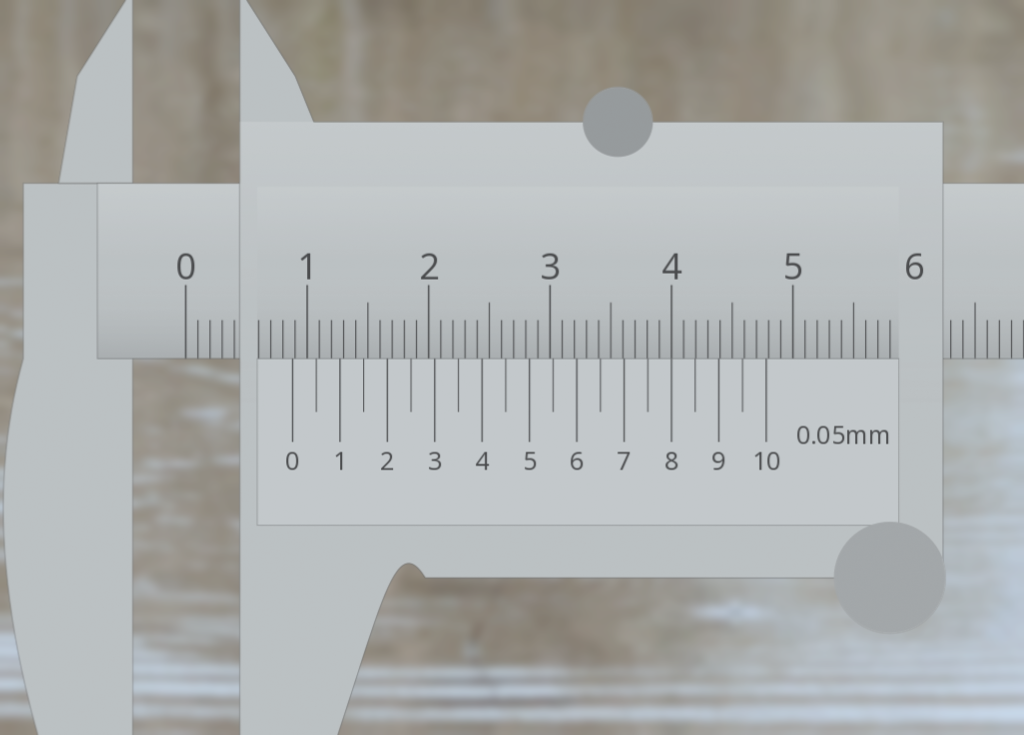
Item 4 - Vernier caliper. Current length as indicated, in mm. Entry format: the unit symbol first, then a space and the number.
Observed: mm 8.8
